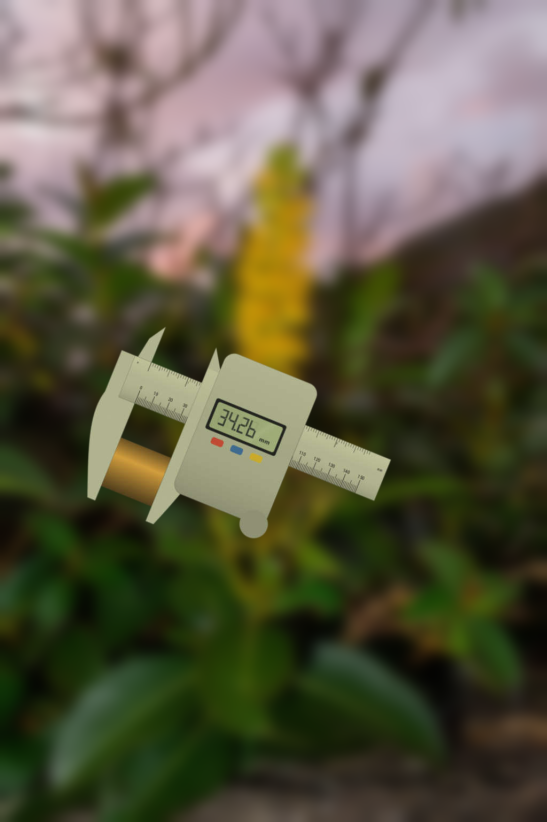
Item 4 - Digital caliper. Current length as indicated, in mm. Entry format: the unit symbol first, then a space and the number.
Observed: mm 34.26
